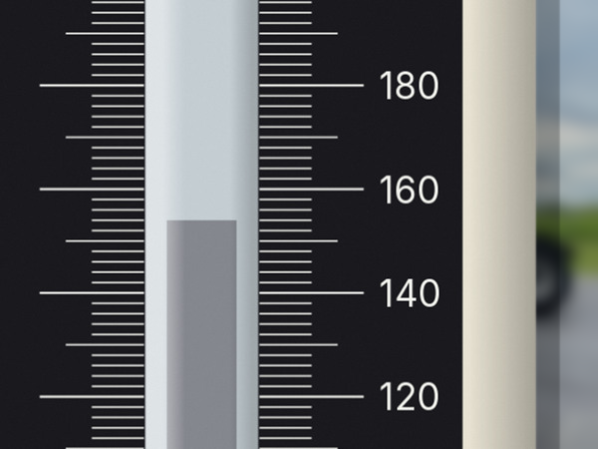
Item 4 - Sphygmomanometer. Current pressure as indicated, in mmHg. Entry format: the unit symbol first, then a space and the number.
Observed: mmHg 154
